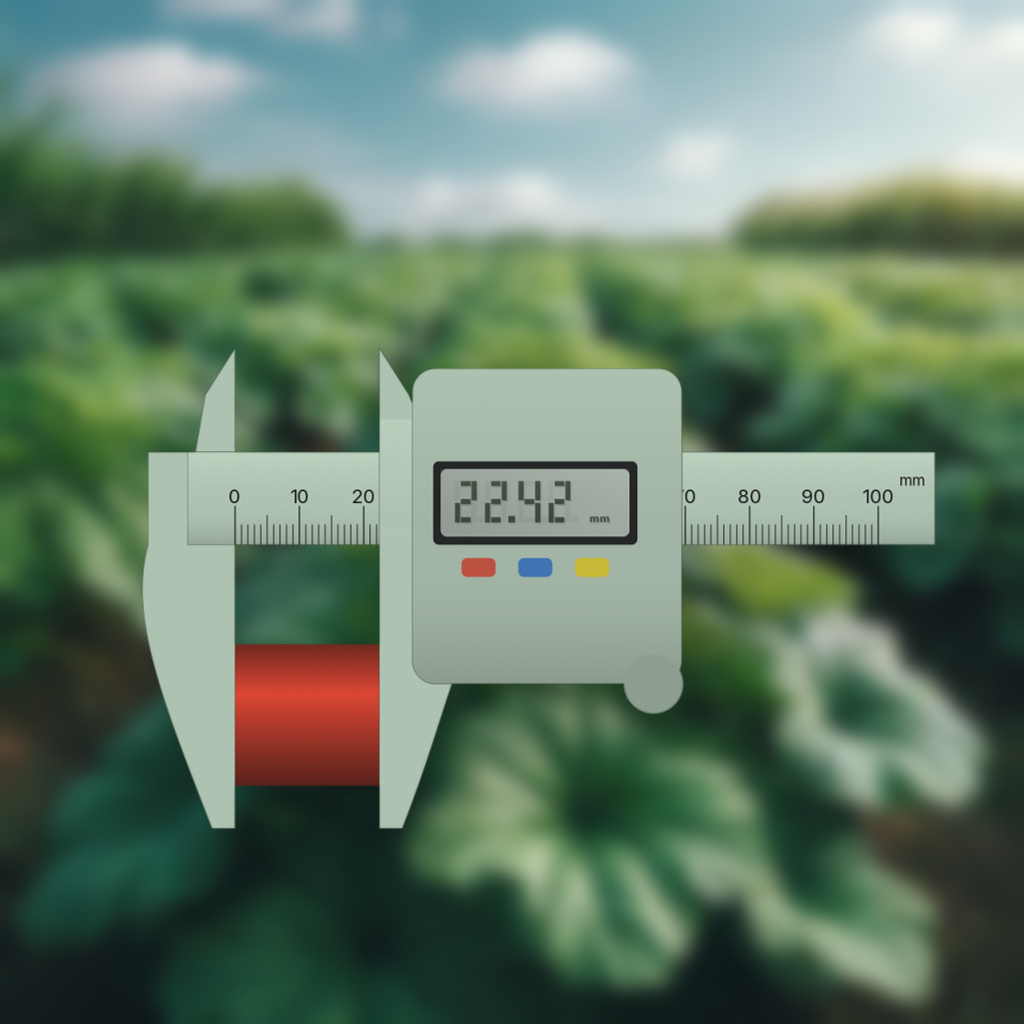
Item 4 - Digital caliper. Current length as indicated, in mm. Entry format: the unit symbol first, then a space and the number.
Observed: mm 22.42
